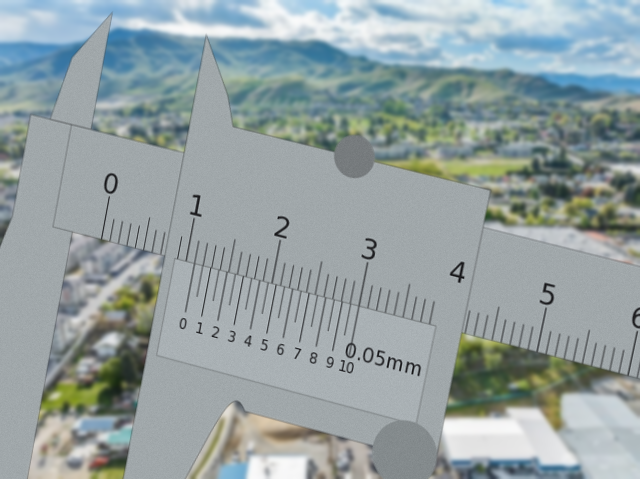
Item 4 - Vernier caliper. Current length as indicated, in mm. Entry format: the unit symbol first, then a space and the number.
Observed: mm 11.0
